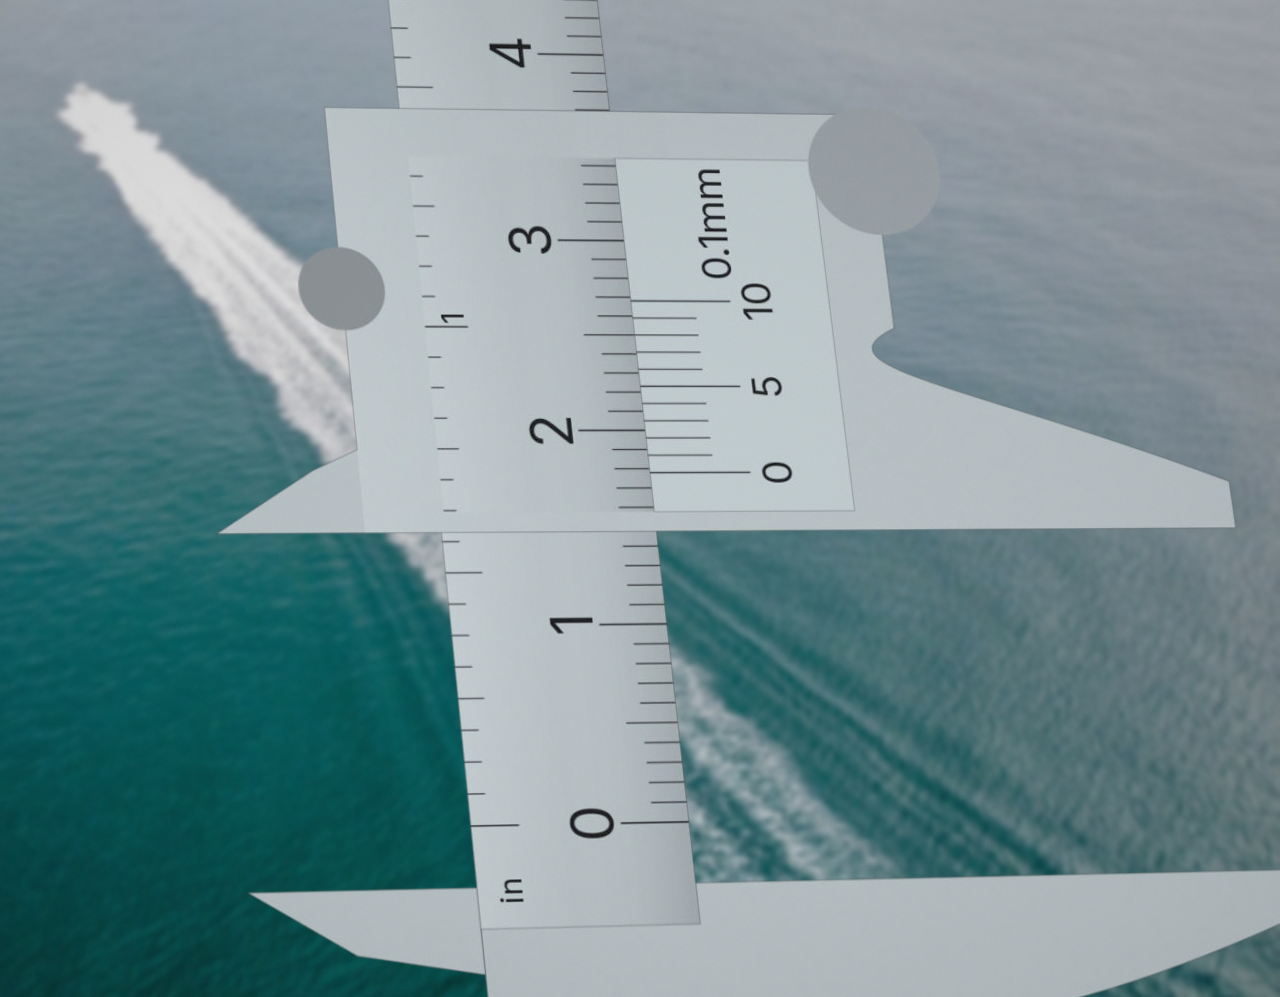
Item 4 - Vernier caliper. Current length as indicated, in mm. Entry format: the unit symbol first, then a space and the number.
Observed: mm 17.8
